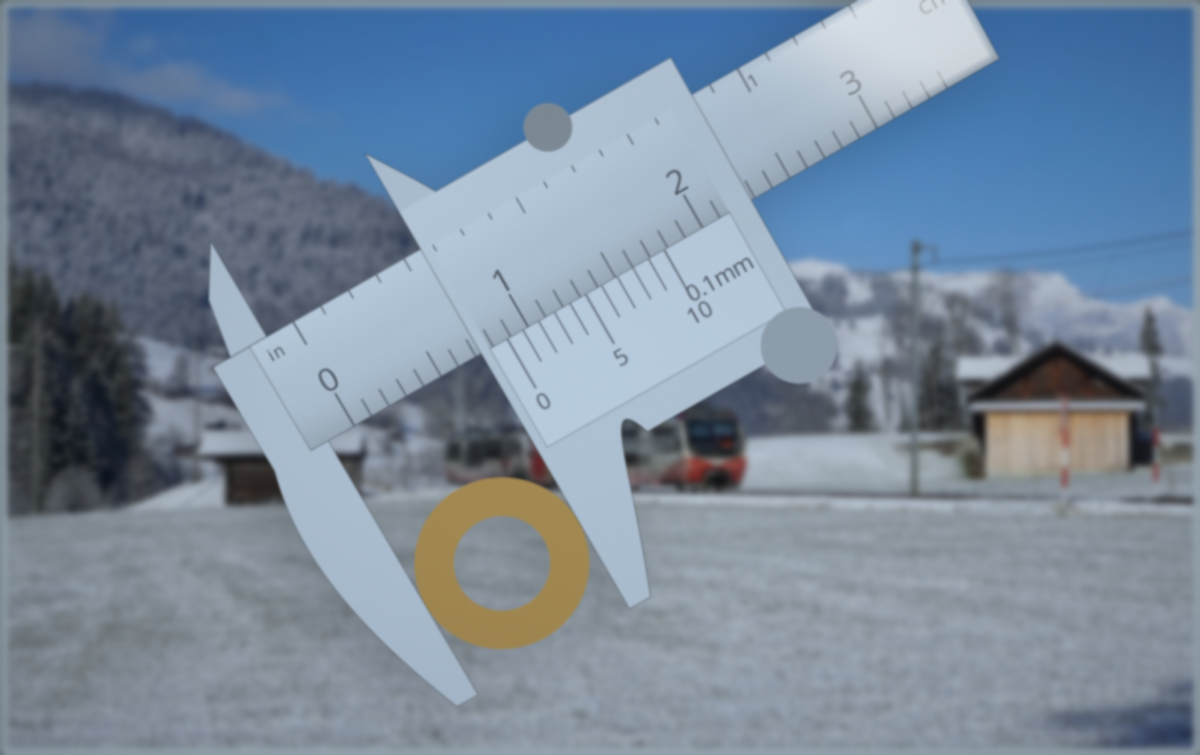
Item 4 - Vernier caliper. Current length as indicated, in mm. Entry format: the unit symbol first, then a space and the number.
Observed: mm 8.8
